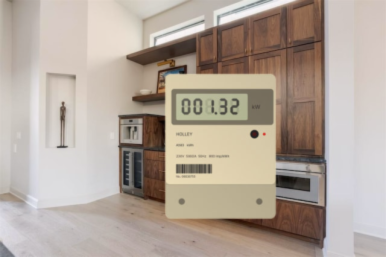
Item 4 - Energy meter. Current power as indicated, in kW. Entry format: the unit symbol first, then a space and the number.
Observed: kW 1.32
